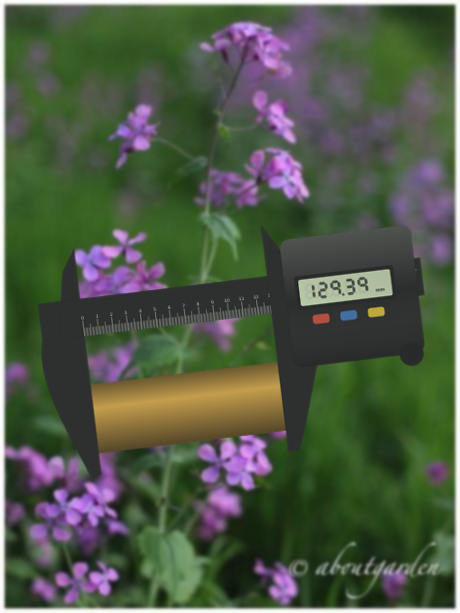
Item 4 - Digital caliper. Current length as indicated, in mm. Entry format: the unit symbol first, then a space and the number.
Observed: mm 129.39
